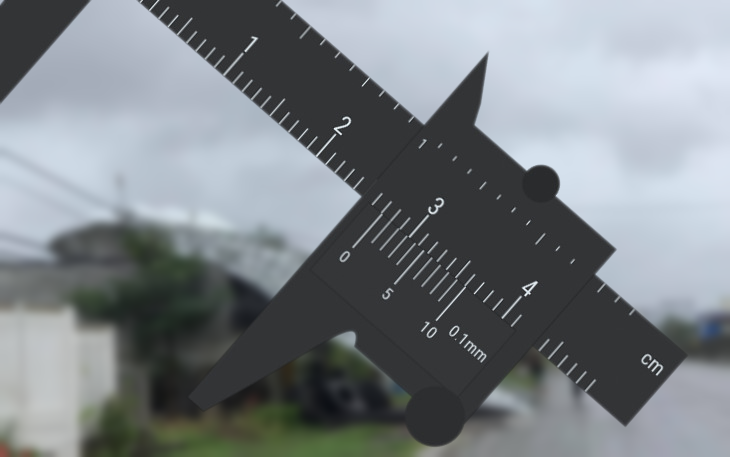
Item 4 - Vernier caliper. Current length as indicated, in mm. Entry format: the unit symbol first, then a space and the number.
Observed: mm 27.1
